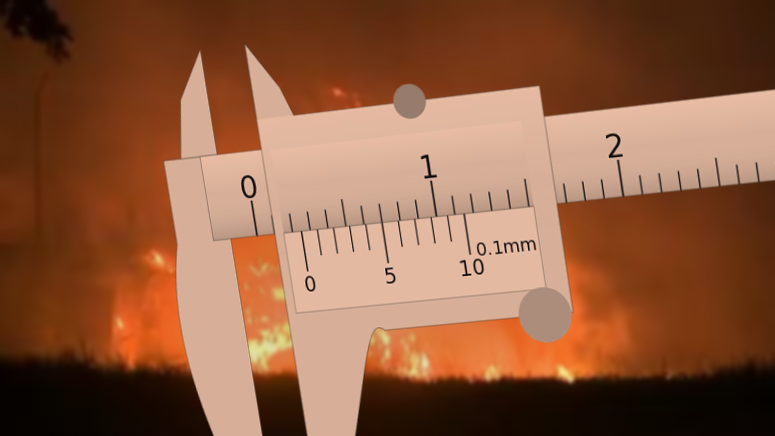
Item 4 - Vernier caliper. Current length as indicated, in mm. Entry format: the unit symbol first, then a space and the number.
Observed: mm 2.5
